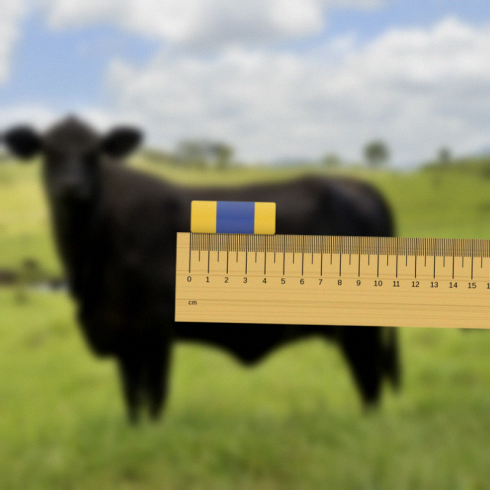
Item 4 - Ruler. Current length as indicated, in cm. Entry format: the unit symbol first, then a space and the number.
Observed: cm 4.5
